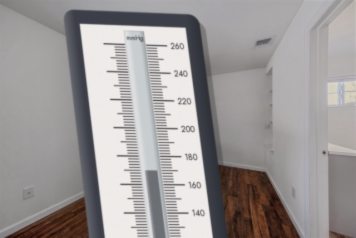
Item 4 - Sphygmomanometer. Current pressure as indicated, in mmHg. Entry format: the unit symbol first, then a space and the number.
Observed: mmHg 170
